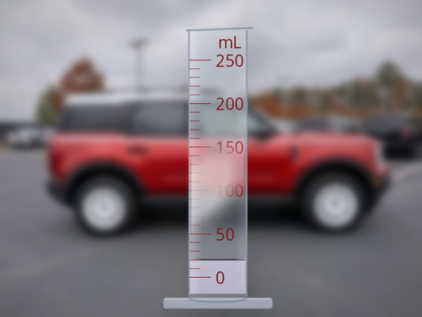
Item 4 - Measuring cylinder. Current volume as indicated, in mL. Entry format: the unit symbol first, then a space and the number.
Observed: mL 20
